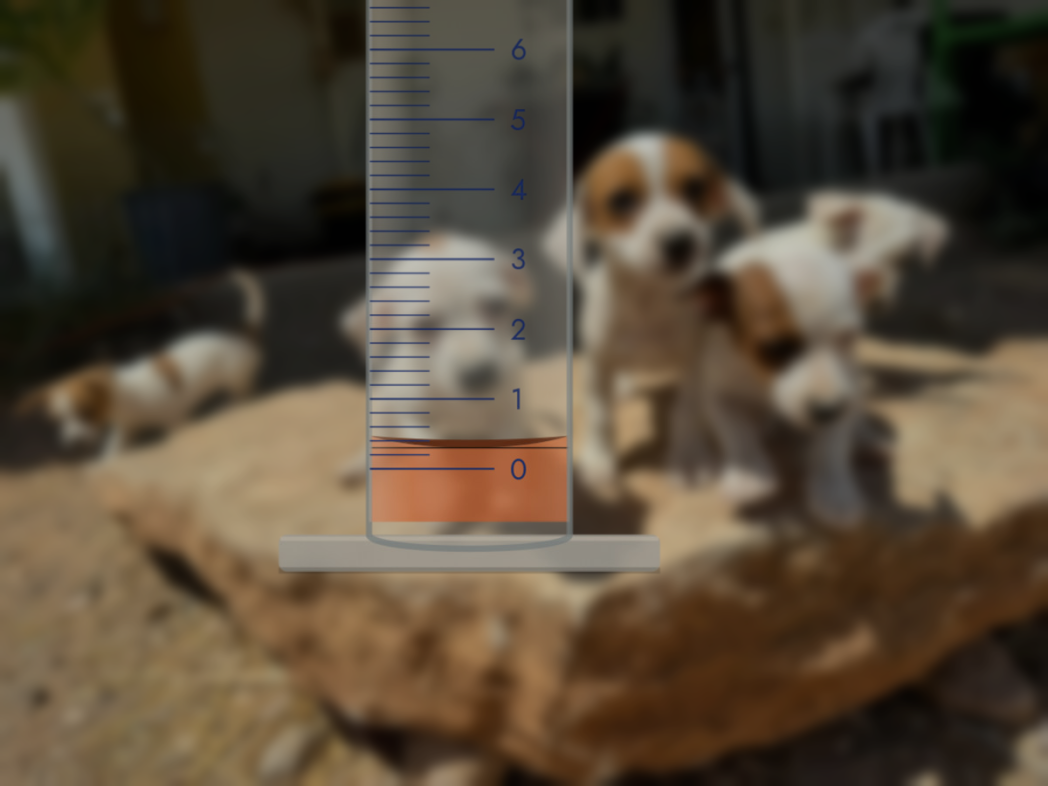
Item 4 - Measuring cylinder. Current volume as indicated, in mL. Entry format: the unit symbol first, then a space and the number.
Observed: mL 0.3
